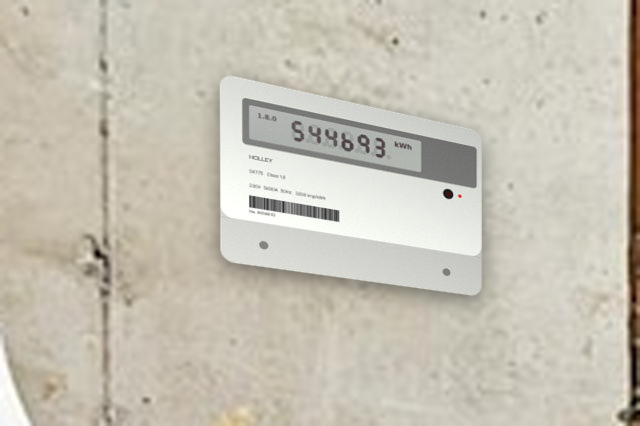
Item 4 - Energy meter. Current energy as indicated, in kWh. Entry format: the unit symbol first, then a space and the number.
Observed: kWh 544693
